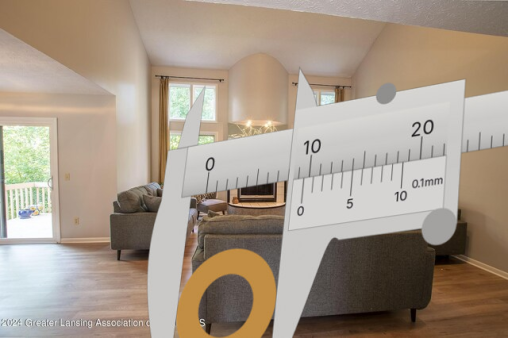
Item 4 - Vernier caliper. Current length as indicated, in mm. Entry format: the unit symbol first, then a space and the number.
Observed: mm 9.5
